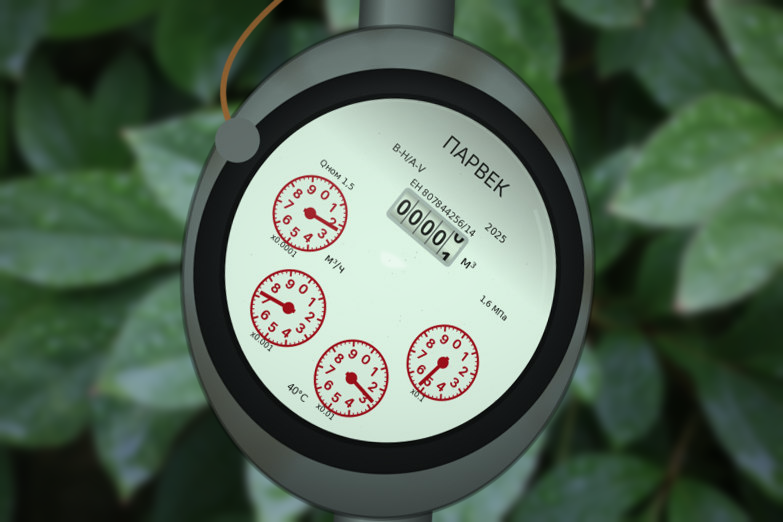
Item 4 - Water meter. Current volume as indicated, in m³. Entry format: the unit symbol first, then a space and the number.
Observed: m³ 0.5272
